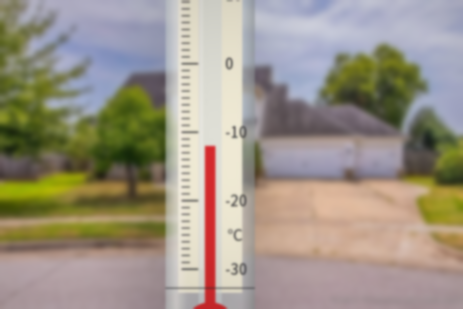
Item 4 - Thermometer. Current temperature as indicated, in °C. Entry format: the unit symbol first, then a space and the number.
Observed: °C -12
